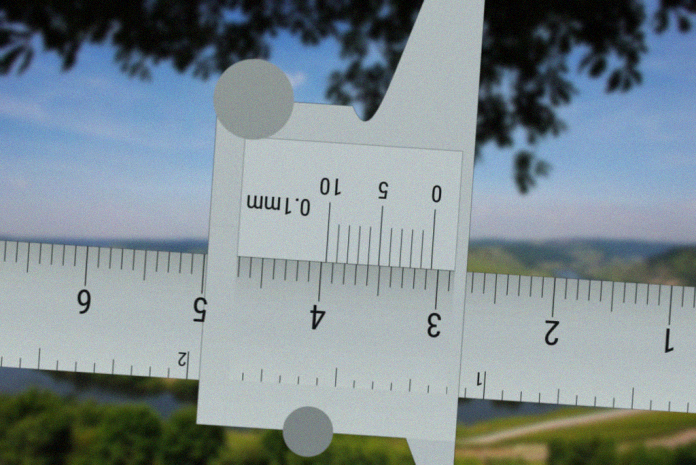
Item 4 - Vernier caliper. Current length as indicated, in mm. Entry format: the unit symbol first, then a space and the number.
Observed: mm 30.6
